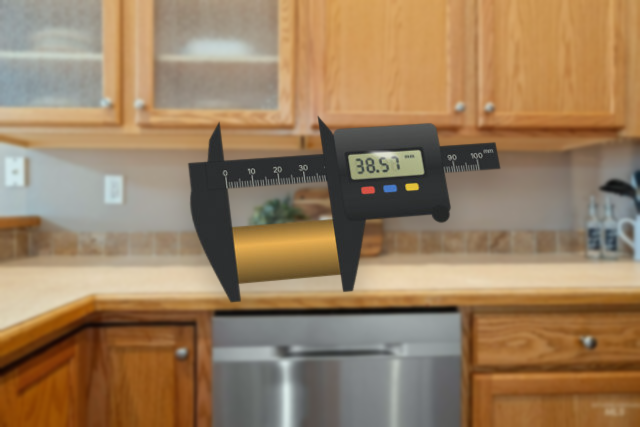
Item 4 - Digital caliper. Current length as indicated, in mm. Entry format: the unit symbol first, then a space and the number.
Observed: mm 38.57
